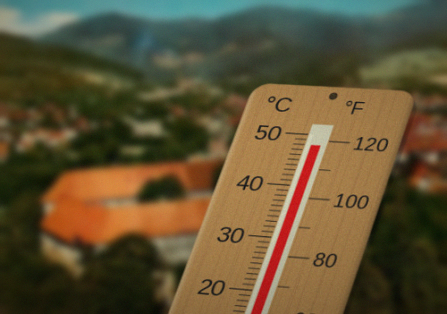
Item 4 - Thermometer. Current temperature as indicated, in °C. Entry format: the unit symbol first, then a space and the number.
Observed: °C 48
